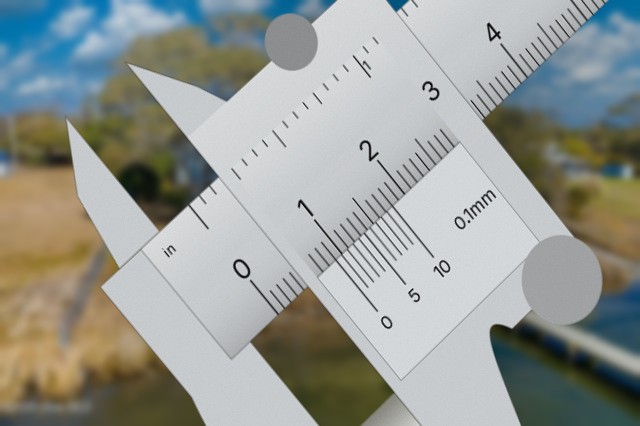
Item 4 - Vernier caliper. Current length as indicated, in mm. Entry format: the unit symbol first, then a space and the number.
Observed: mm 9.0
